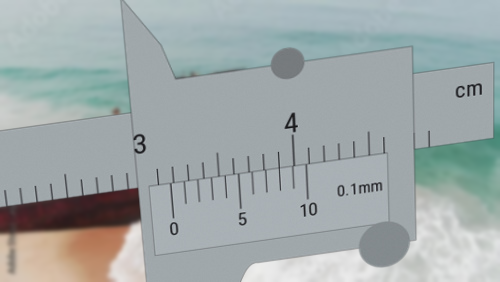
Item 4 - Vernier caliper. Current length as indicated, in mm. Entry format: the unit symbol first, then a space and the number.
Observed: mm 31.8
